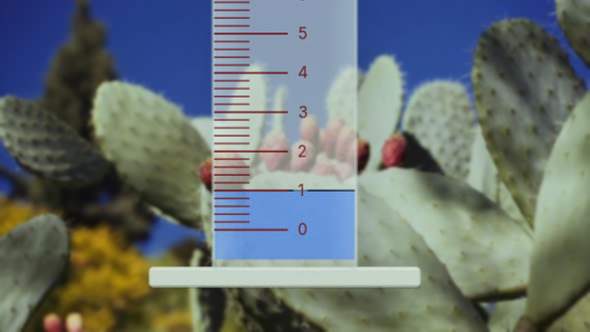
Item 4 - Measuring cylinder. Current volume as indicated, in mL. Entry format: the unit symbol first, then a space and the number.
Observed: mL 1
